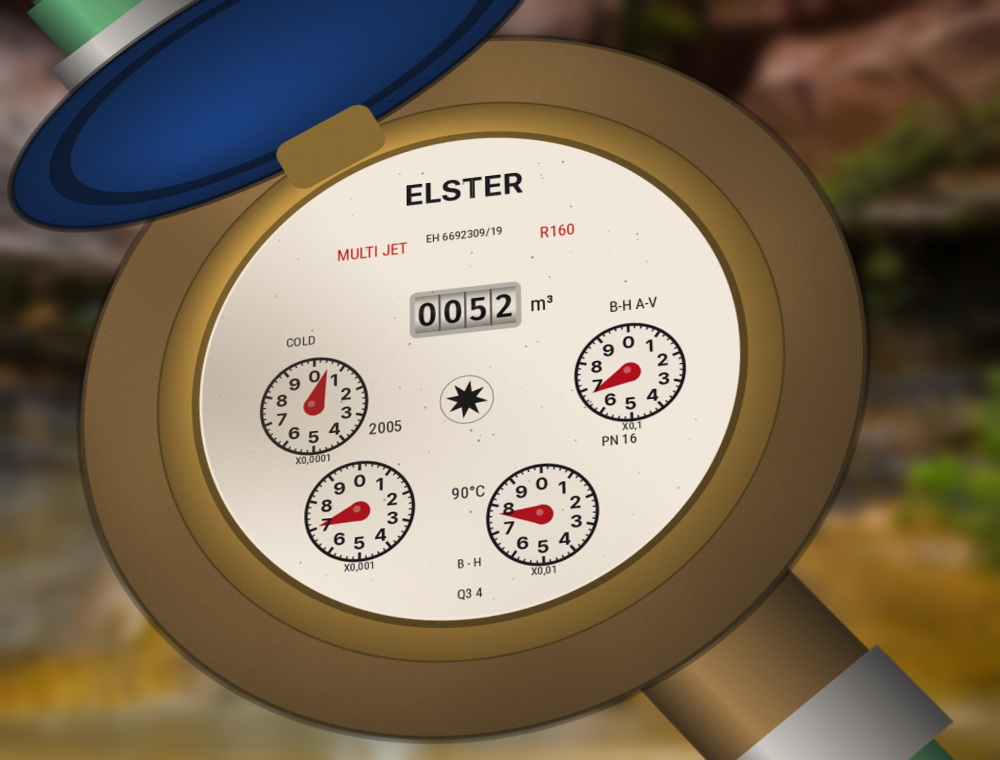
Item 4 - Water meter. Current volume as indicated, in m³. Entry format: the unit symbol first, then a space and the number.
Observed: m³ 52.6770
